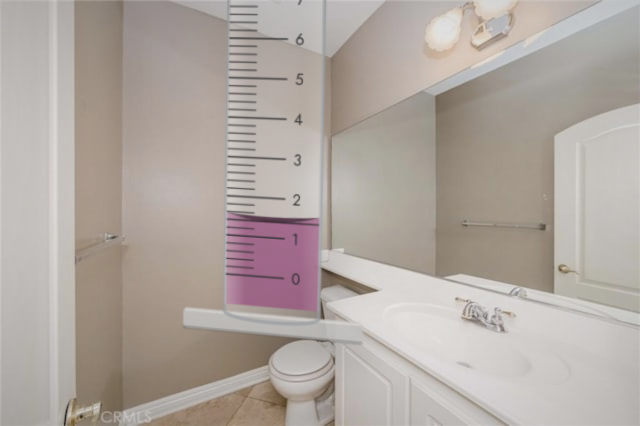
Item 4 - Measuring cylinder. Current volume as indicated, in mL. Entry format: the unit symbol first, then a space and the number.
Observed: mL 1.4
